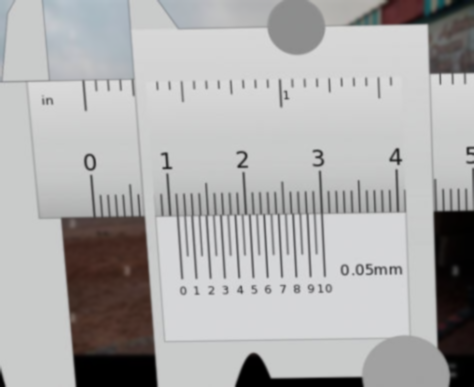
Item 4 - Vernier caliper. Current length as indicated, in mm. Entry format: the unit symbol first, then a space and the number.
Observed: mm 11.0
